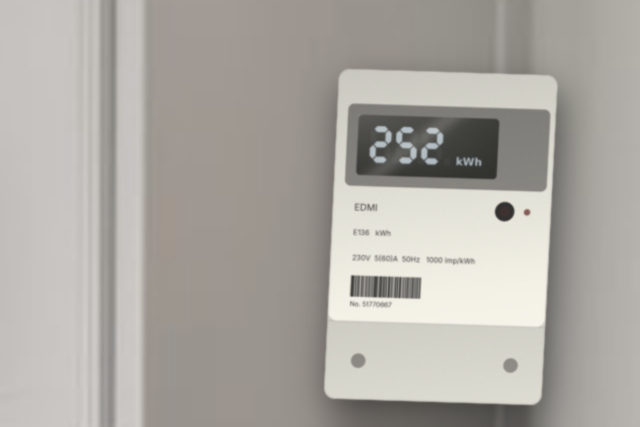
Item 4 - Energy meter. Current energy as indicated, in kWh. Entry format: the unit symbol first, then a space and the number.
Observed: kWh 252
